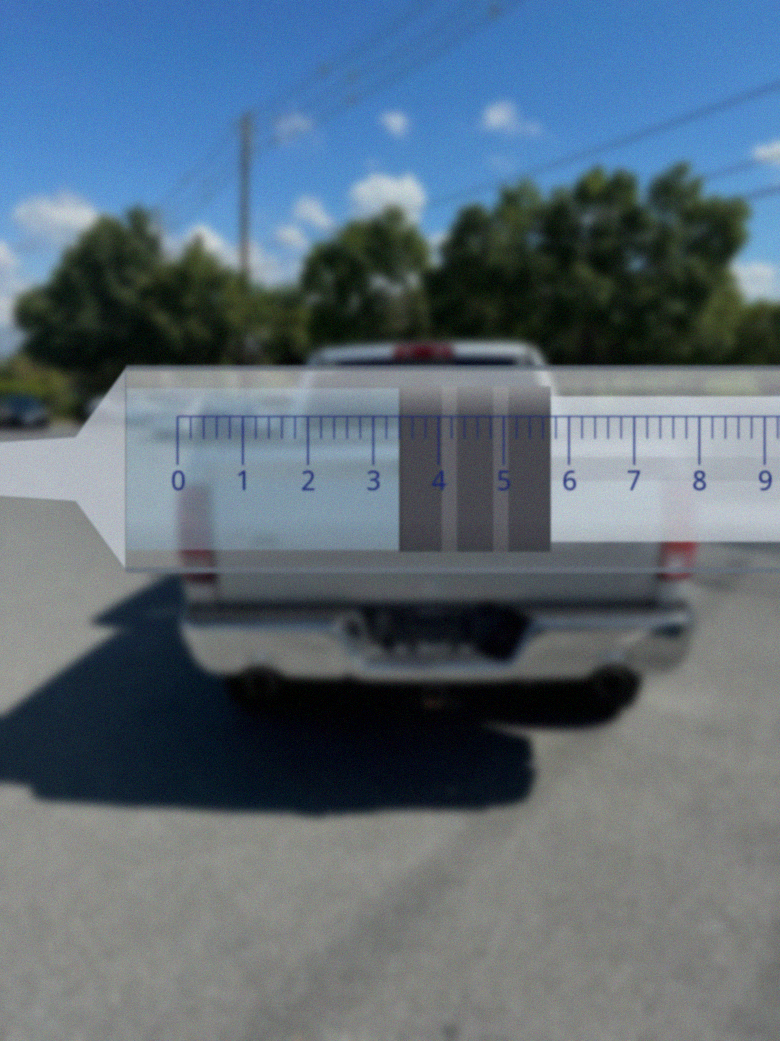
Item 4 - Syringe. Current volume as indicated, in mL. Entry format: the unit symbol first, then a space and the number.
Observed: mL 3.4
